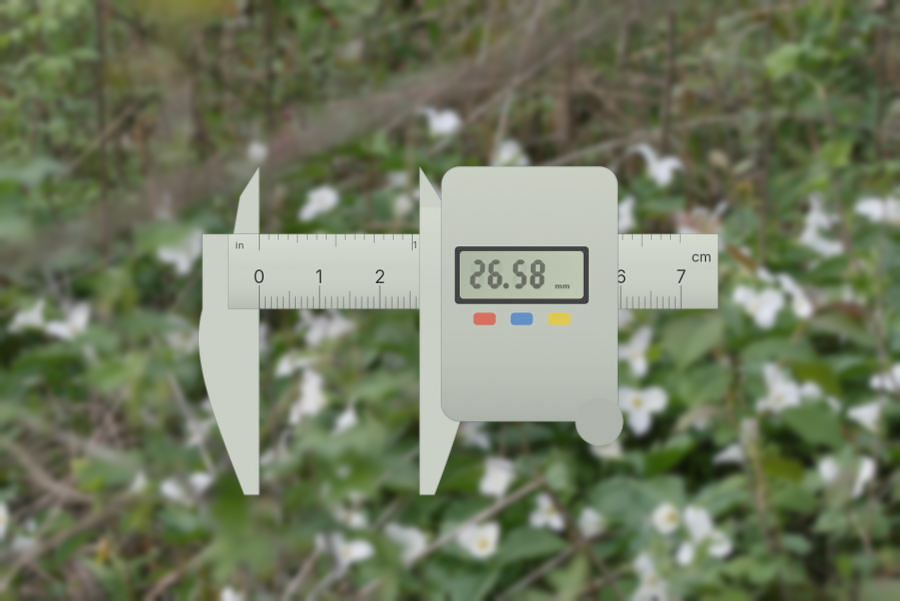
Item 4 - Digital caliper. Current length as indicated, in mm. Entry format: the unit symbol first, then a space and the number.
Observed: mm 26.58
